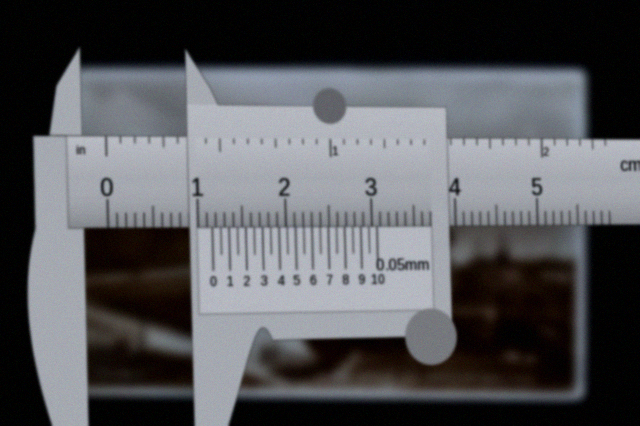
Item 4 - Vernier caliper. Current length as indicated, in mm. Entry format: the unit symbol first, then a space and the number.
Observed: mm 11.6
